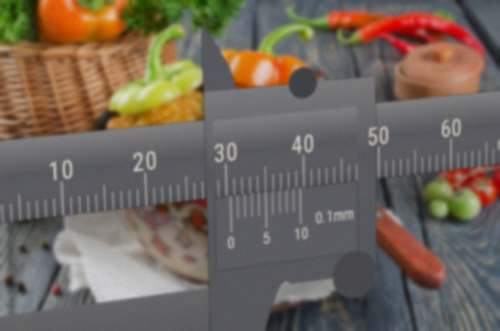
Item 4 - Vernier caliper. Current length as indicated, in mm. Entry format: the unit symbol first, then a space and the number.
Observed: mm 30.5
